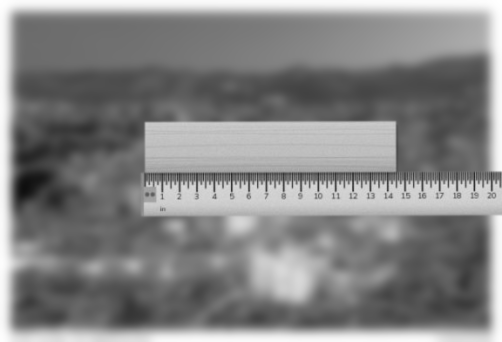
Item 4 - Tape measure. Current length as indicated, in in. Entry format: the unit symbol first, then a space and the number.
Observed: in 14.5
